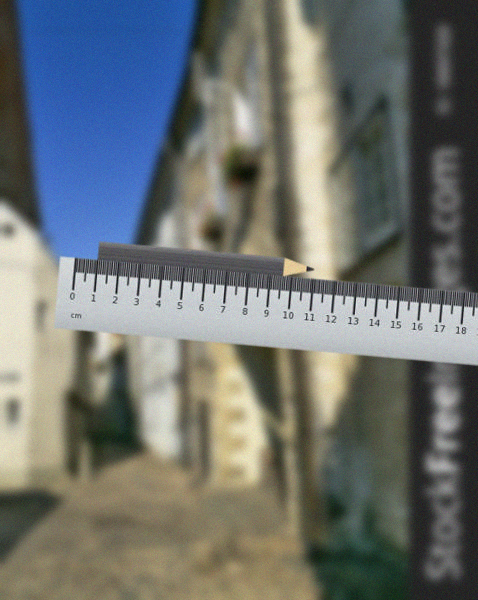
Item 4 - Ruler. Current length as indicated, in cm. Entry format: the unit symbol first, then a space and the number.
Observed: cm 10
